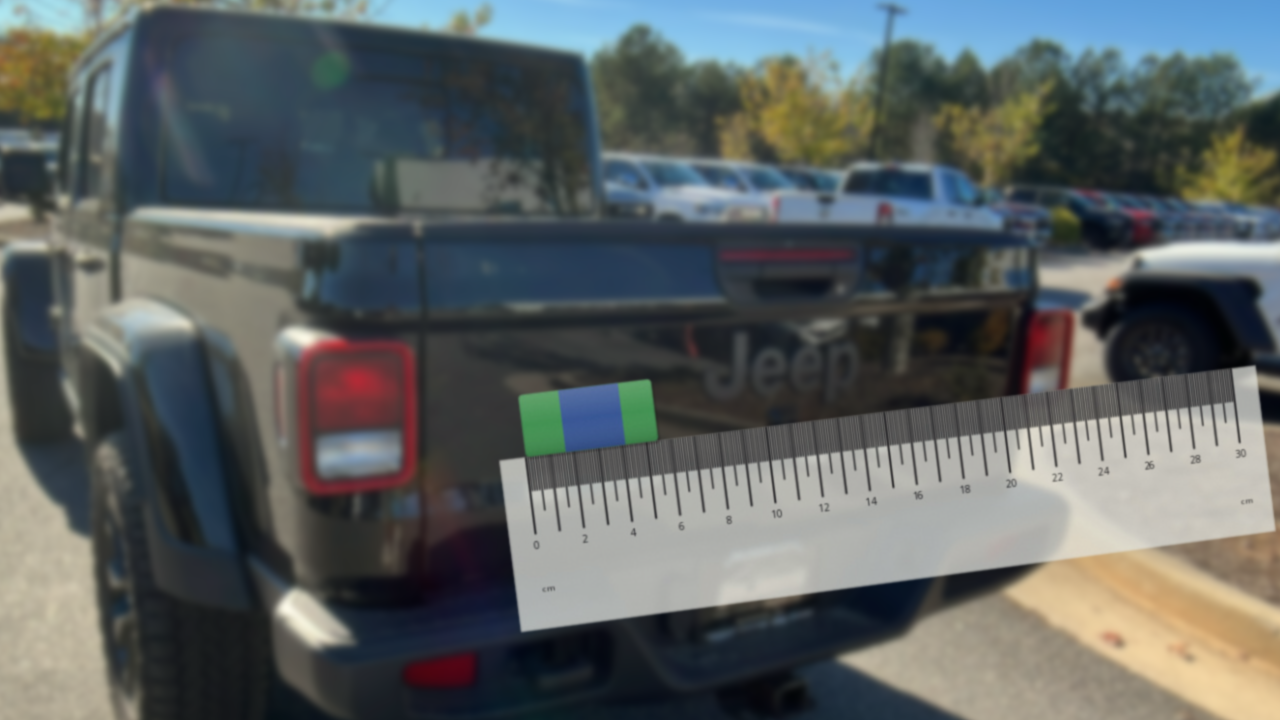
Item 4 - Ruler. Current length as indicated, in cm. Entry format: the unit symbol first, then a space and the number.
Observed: cm 5.5
